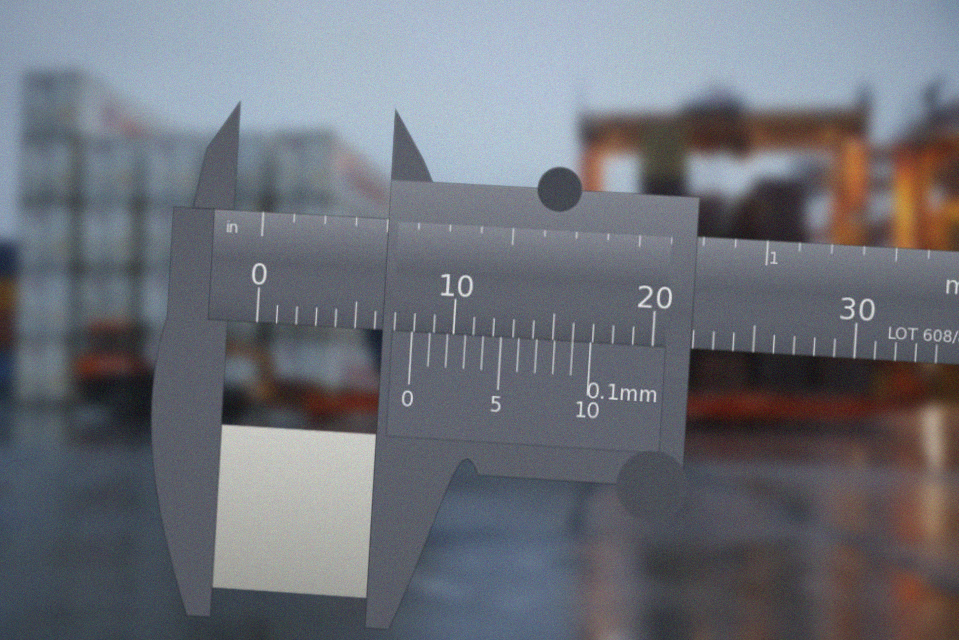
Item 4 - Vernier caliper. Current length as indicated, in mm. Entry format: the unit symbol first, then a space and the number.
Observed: mm 7.9
